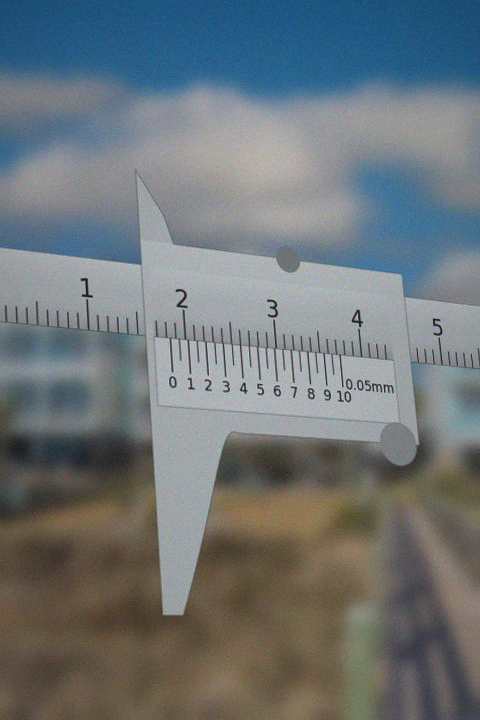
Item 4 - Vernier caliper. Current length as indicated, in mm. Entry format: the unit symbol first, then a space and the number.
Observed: mm 18.4
